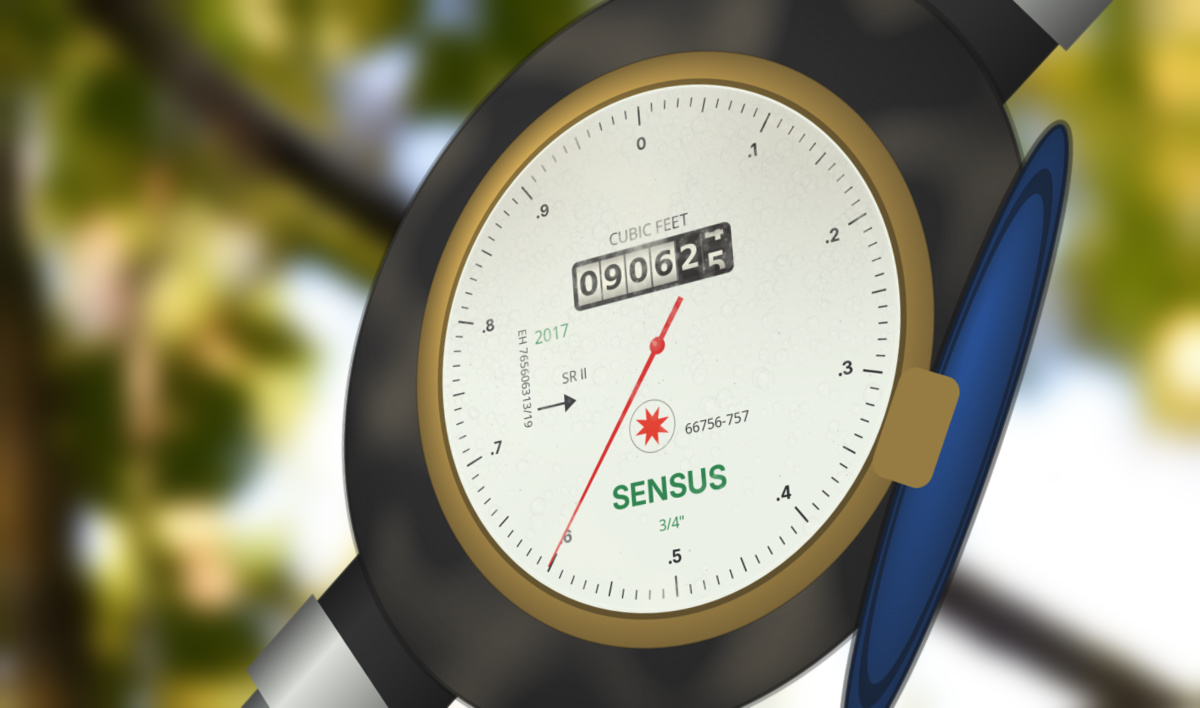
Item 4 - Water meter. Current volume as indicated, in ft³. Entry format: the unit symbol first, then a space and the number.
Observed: ft³ 90624.60
